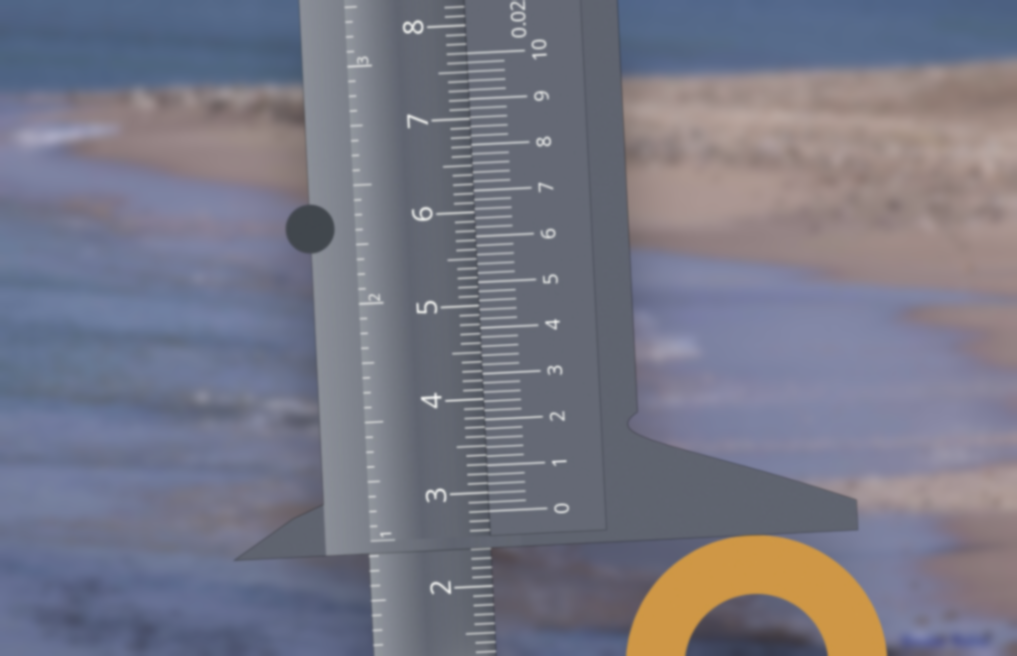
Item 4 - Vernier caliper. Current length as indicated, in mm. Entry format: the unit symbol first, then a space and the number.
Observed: mm 28.0
